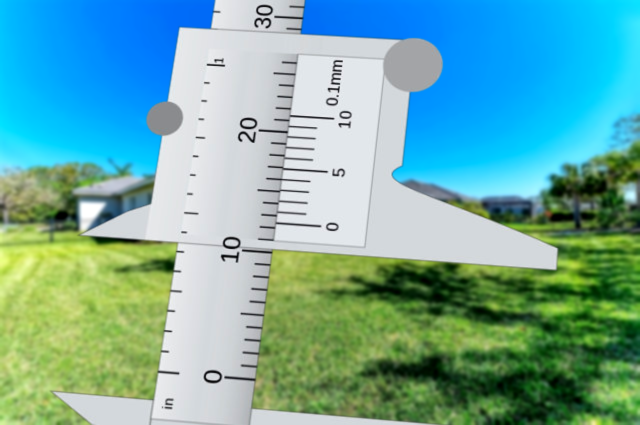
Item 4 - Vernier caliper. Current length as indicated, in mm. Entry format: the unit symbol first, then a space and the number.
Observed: mm 12.4
